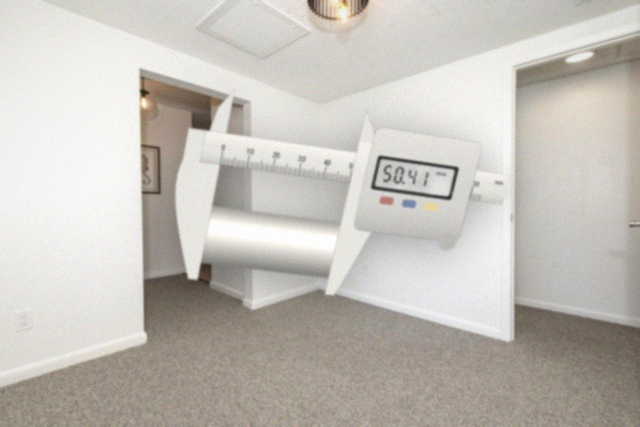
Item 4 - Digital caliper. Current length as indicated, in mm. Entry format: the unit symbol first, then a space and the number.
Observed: mm 50.41
